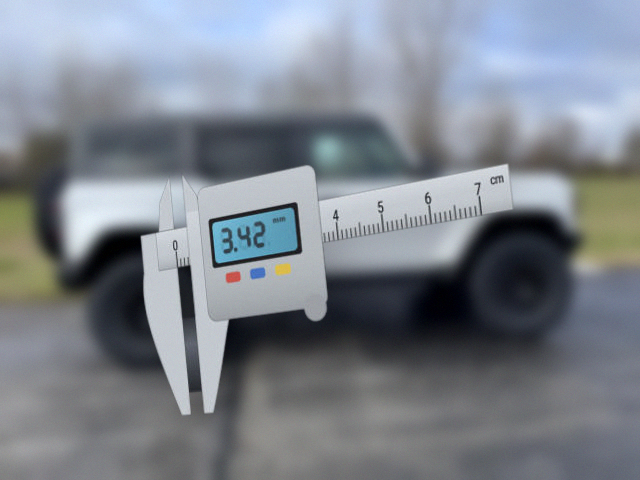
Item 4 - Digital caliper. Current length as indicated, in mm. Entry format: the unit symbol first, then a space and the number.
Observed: mm 3.42
